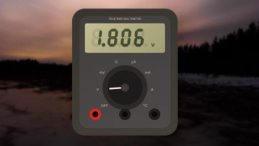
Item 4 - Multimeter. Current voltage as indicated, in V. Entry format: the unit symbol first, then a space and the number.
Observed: V 1.806
